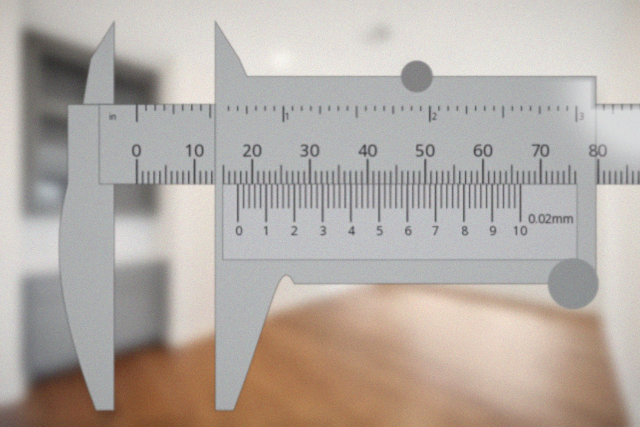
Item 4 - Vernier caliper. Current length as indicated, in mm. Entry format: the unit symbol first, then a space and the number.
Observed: mm 17.5
